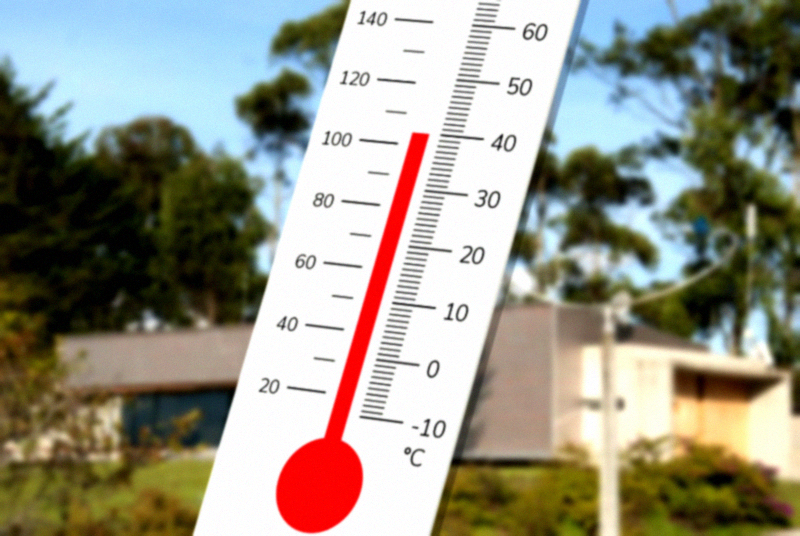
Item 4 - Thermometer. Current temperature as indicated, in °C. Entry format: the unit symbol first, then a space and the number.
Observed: °C 40
